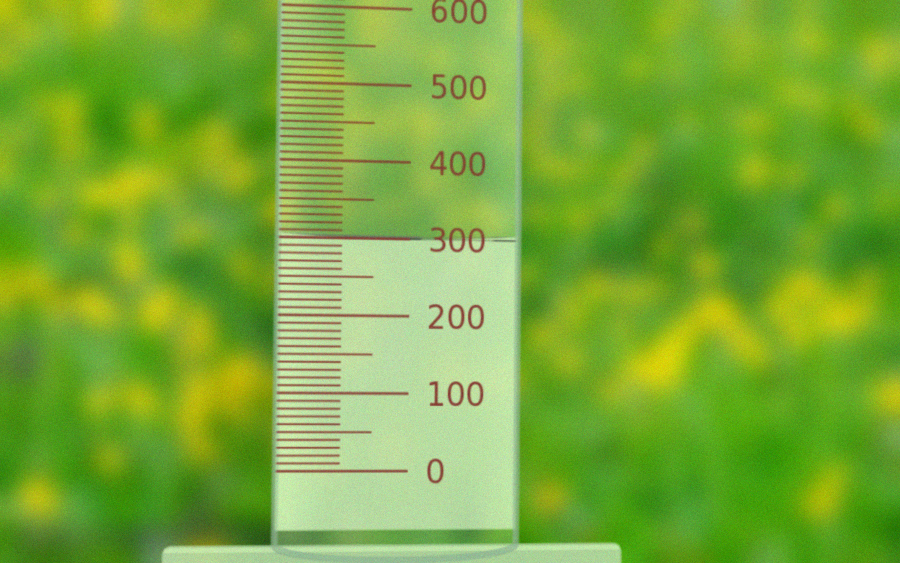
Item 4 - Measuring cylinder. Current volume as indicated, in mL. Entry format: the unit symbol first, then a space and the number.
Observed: mL 300
